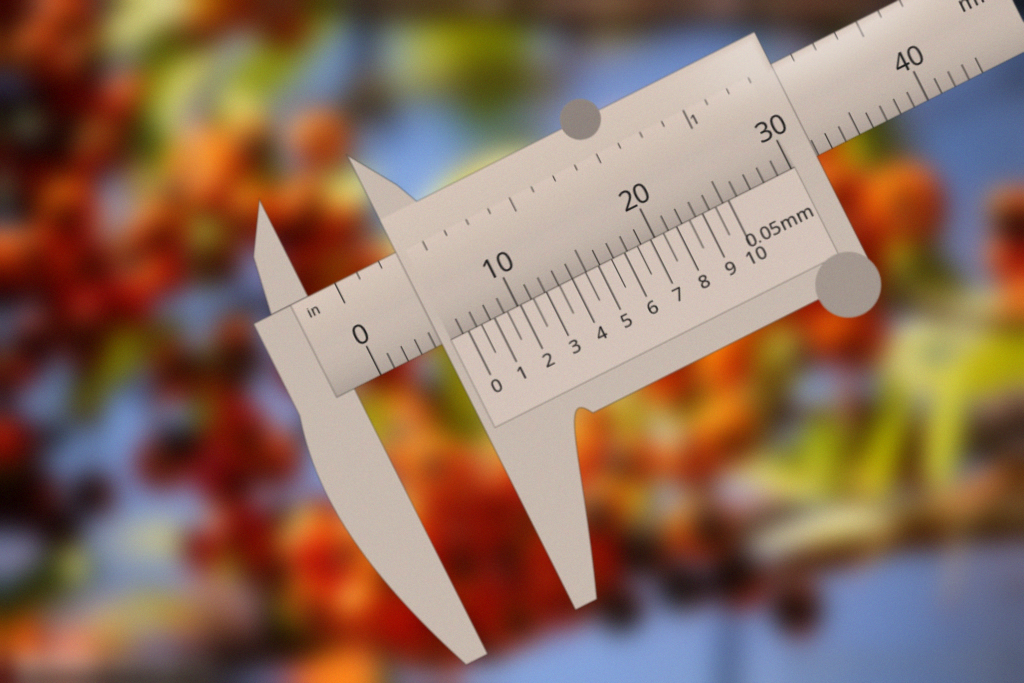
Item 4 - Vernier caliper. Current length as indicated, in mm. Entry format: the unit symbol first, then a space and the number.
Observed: mm 6.4
